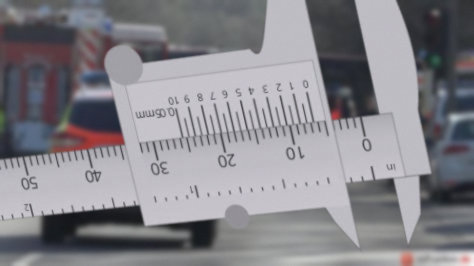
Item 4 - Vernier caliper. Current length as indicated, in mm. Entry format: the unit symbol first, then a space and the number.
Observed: mm 6.6
